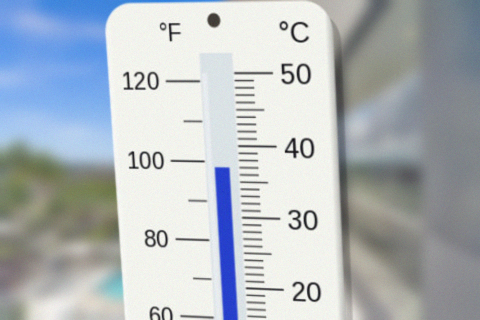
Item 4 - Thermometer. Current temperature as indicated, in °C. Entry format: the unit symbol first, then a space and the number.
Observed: °C 37
